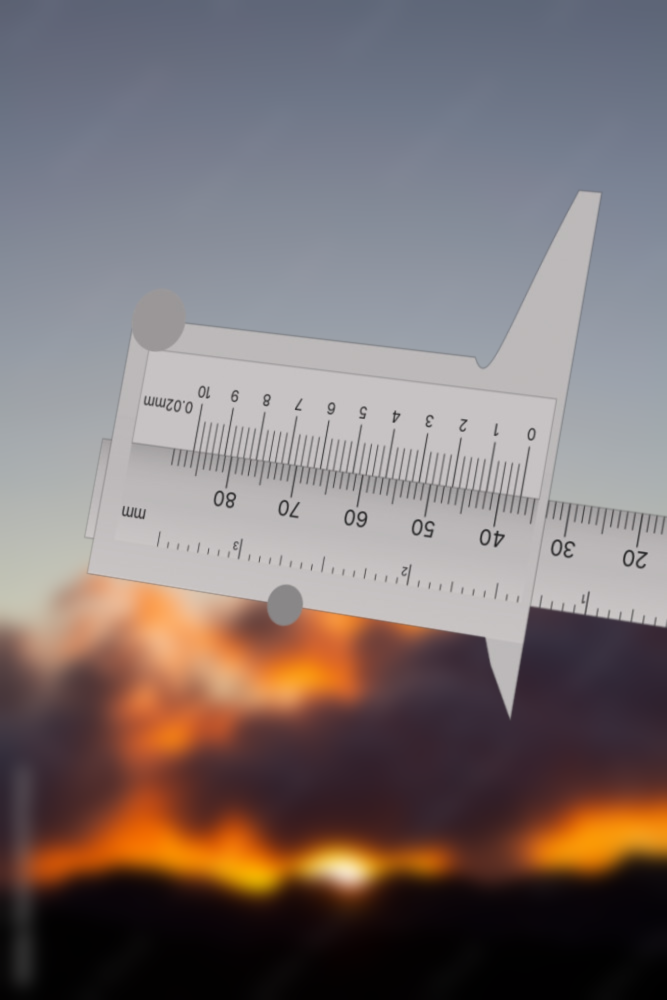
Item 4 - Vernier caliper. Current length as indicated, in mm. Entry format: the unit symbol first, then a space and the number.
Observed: mm 37.0
